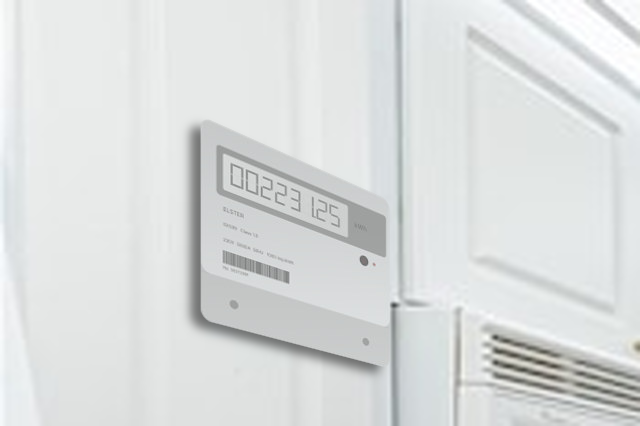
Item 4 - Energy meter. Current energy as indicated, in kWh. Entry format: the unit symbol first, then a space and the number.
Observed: kWh 2231.25
